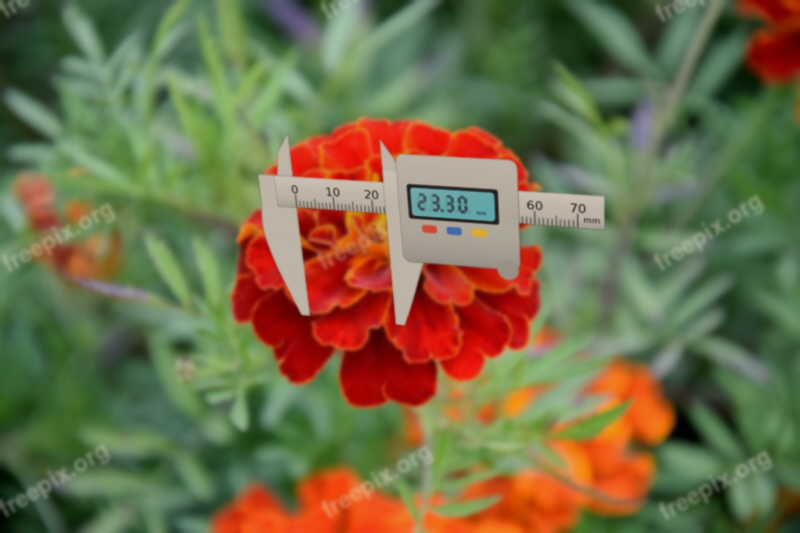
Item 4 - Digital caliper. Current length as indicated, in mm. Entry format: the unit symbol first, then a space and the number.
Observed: mm 23.30
